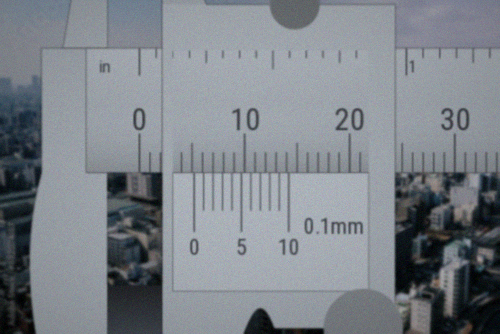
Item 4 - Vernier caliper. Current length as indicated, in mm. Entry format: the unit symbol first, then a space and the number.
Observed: mm 5.2
